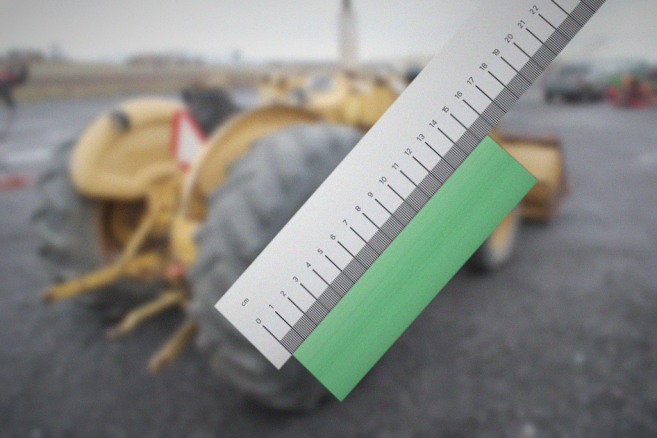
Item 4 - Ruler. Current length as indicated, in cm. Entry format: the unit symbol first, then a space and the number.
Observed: cm 15.5
